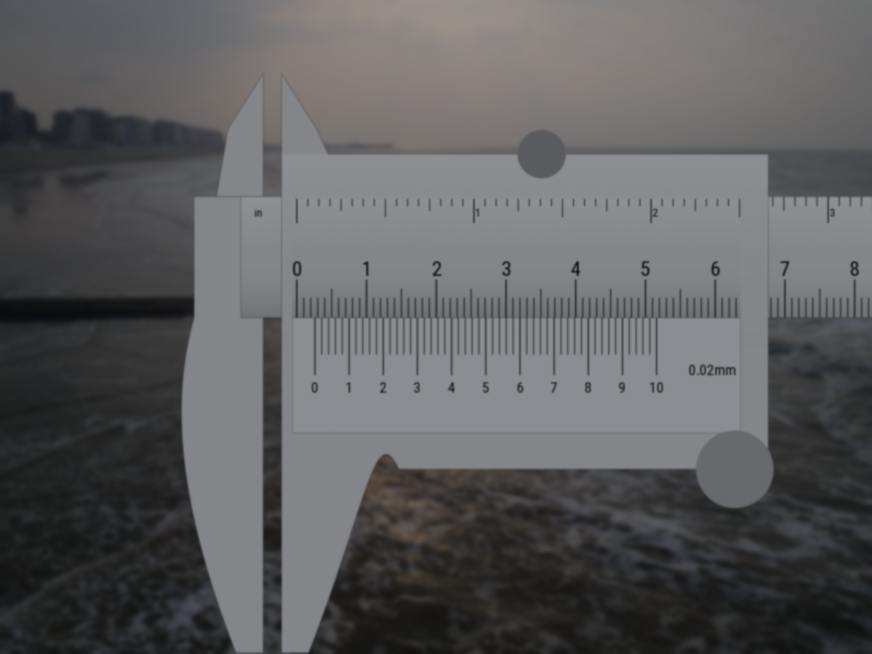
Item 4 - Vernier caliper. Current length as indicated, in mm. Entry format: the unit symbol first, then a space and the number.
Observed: mm 2.6
